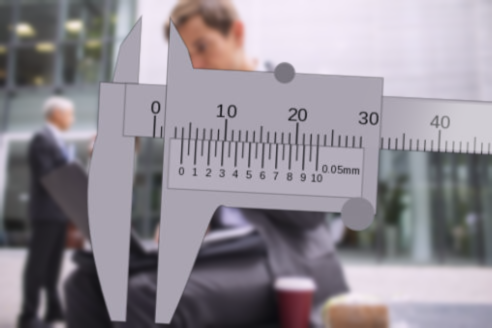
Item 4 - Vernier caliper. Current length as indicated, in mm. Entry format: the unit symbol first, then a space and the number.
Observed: mm 4.0
